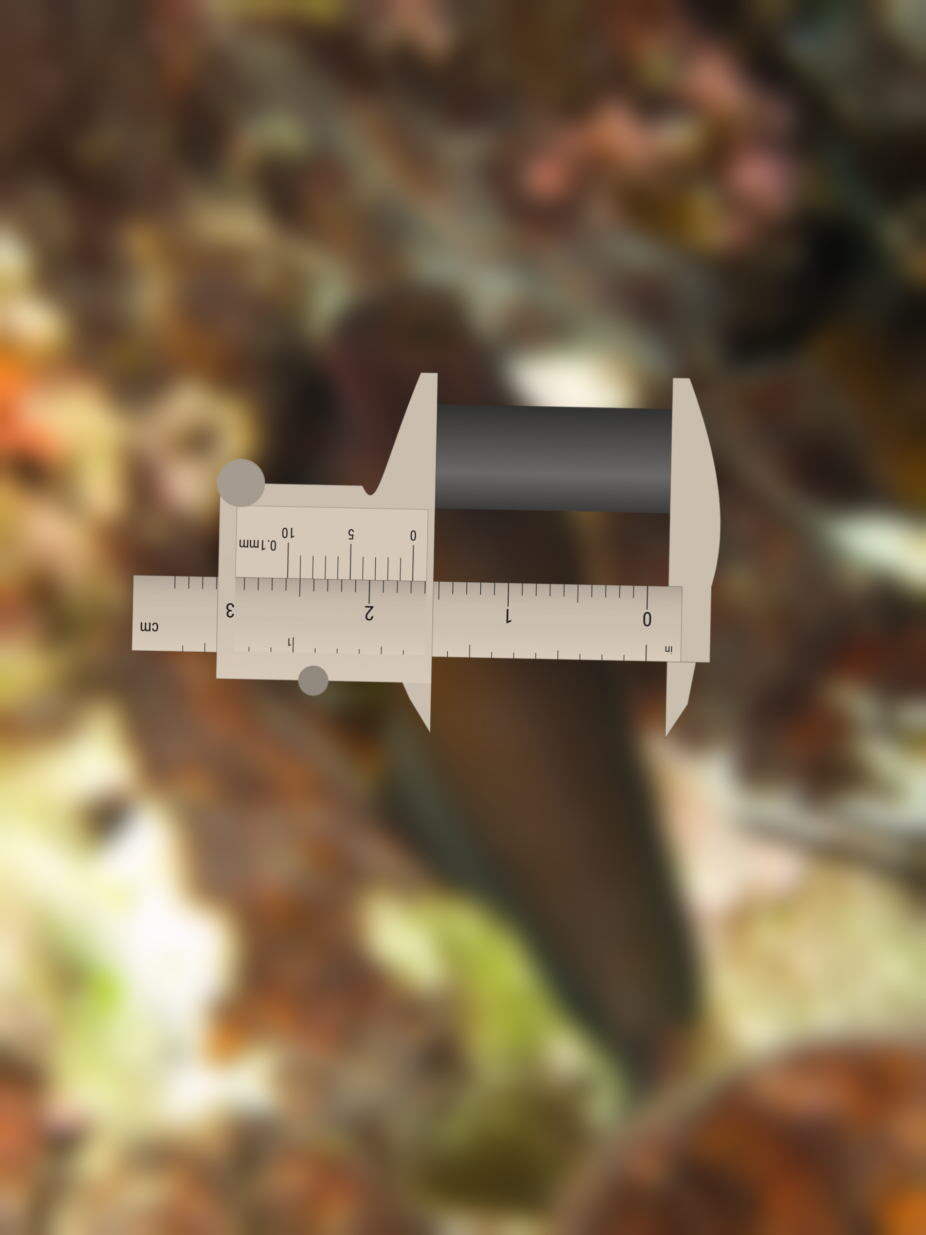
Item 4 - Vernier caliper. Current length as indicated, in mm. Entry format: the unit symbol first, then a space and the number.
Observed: mm 16.9
